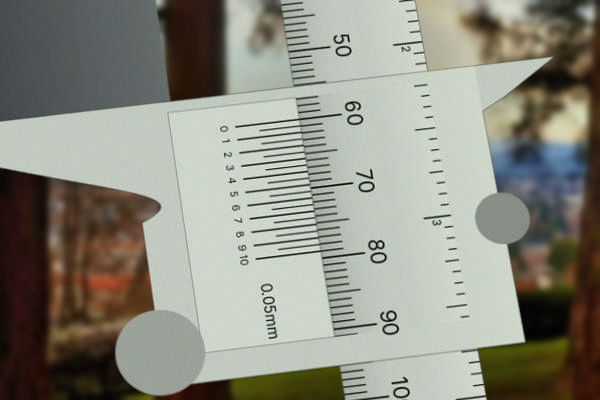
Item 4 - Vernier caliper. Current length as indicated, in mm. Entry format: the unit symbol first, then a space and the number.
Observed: mm 60.0
